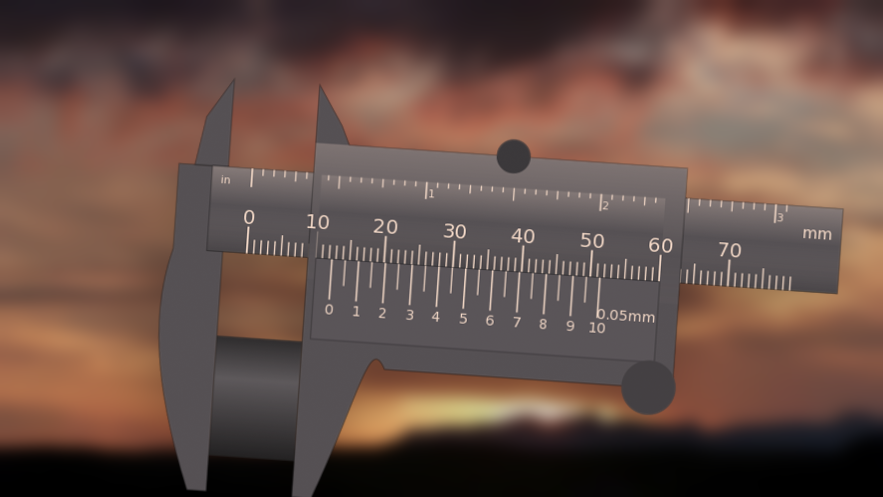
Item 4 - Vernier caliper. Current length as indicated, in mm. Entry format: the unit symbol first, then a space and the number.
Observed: mm 12.4
